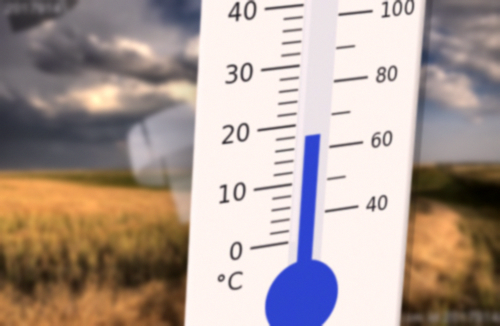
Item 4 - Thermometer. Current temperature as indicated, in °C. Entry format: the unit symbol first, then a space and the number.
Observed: °C 18
